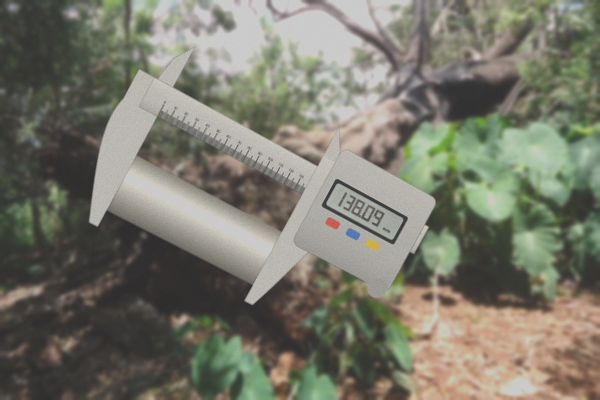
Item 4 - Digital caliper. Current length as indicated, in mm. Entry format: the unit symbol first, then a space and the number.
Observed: mm 138.09
